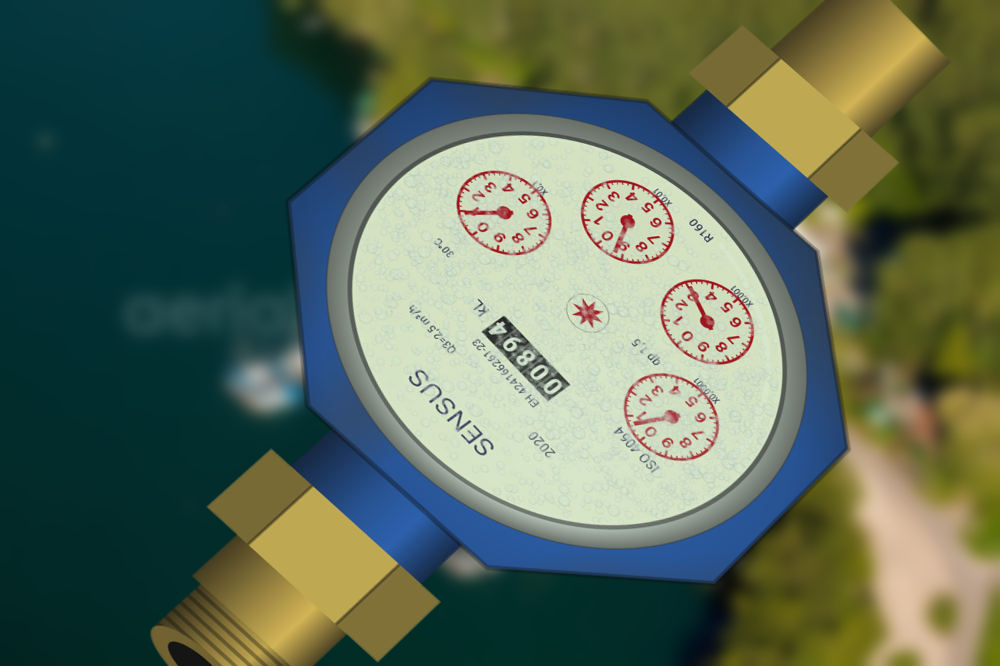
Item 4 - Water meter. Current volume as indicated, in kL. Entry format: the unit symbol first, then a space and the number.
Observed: kL 894.0930
